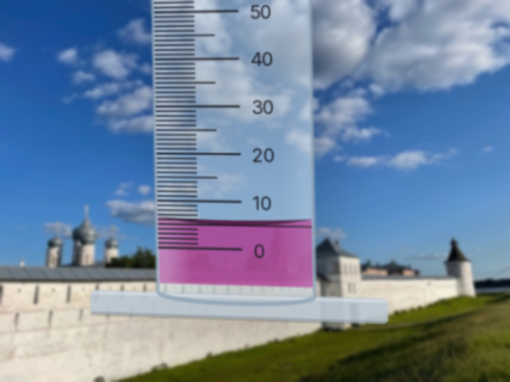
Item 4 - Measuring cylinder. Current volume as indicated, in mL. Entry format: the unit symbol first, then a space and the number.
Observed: mL 5
